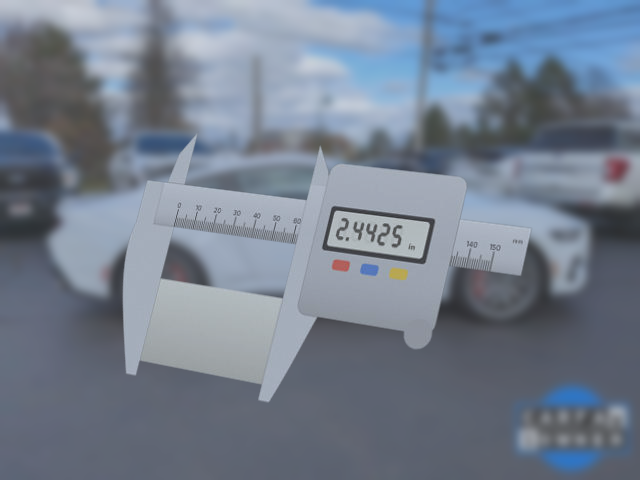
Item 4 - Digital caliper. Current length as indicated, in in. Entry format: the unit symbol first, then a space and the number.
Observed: in 2.4425
